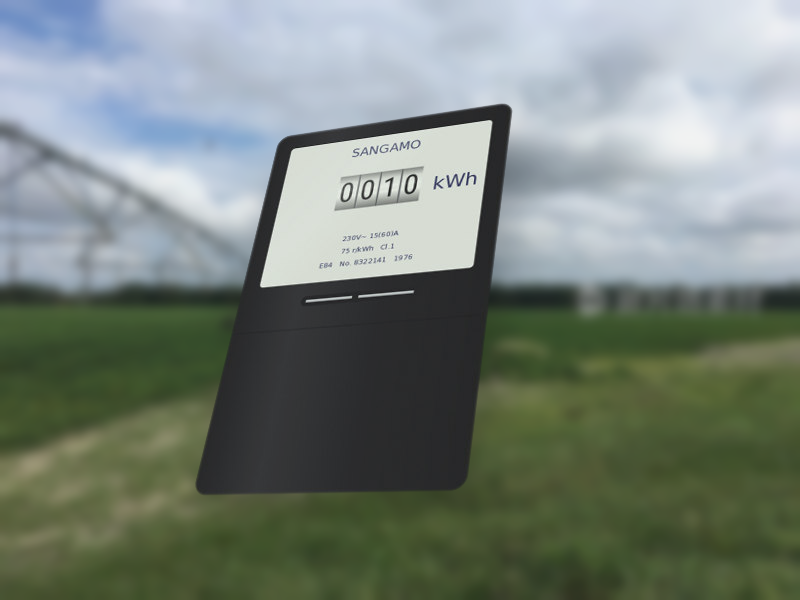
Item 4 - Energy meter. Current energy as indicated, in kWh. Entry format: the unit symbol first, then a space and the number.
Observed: kWh 10
